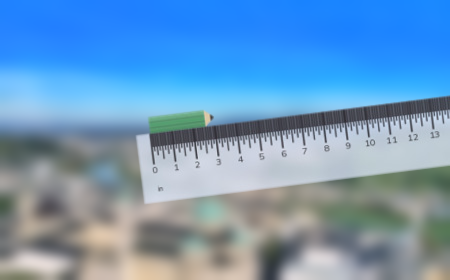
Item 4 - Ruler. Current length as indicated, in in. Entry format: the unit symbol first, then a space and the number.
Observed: in 3
